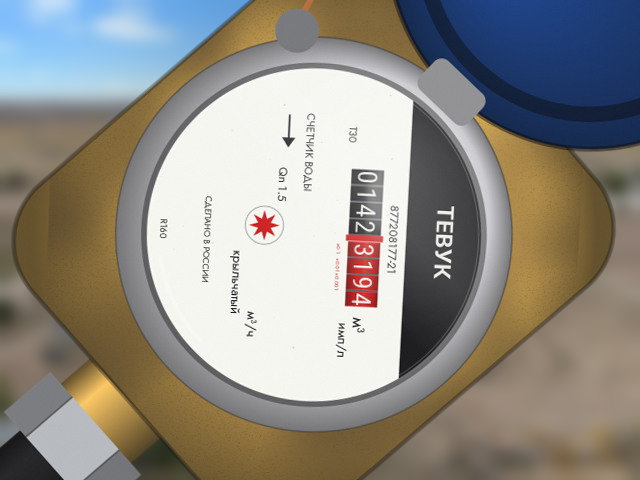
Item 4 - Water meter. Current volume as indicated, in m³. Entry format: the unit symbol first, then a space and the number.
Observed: m³ 142.3194
